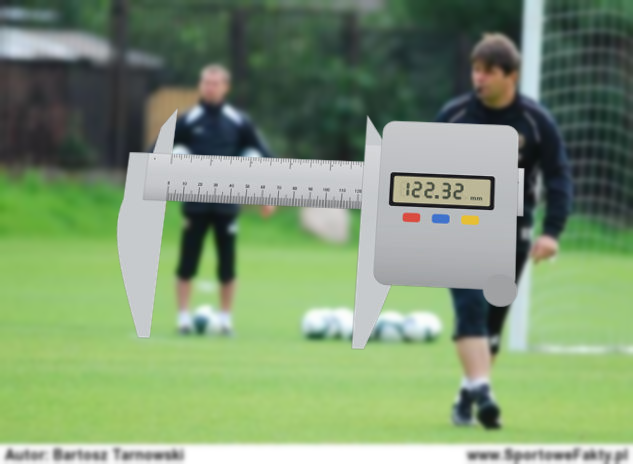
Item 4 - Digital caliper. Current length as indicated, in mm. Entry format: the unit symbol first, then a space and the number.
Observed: mm 122.32
